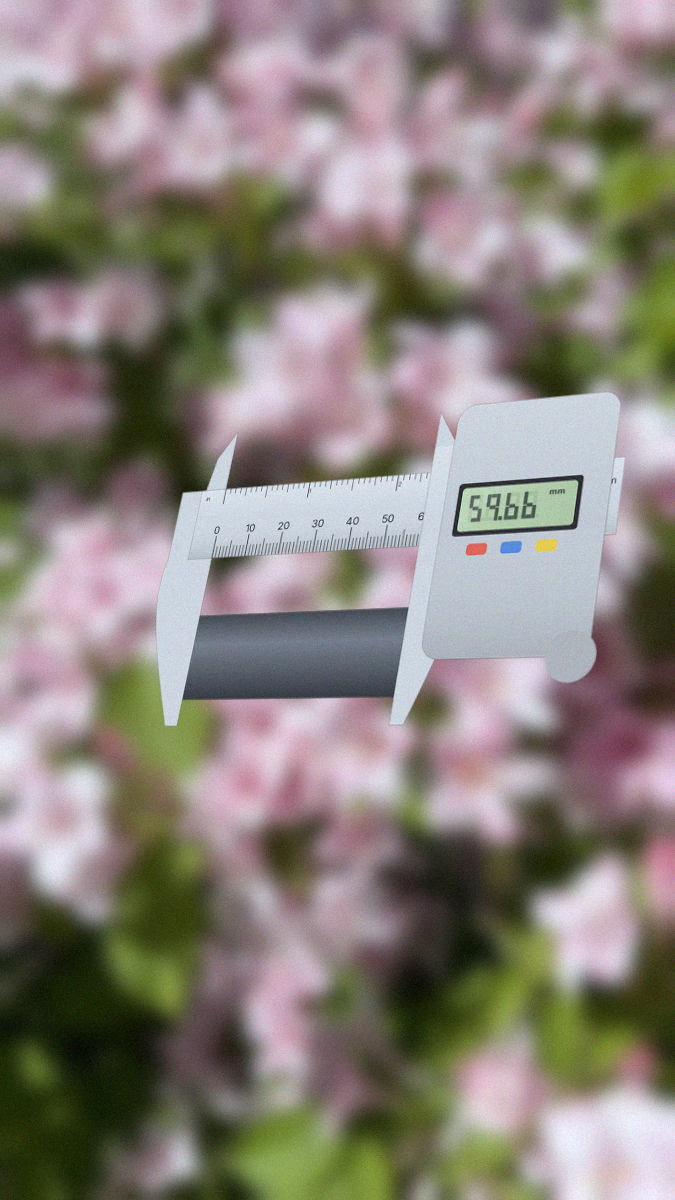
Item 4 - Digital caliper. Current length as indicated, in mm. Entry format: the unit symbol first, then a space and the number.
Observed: mm 59.66
